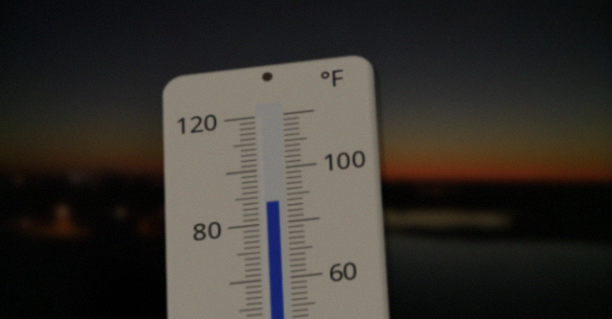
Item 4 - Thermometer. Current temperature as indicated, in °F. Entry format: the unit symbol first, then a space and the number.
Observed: °F 88
